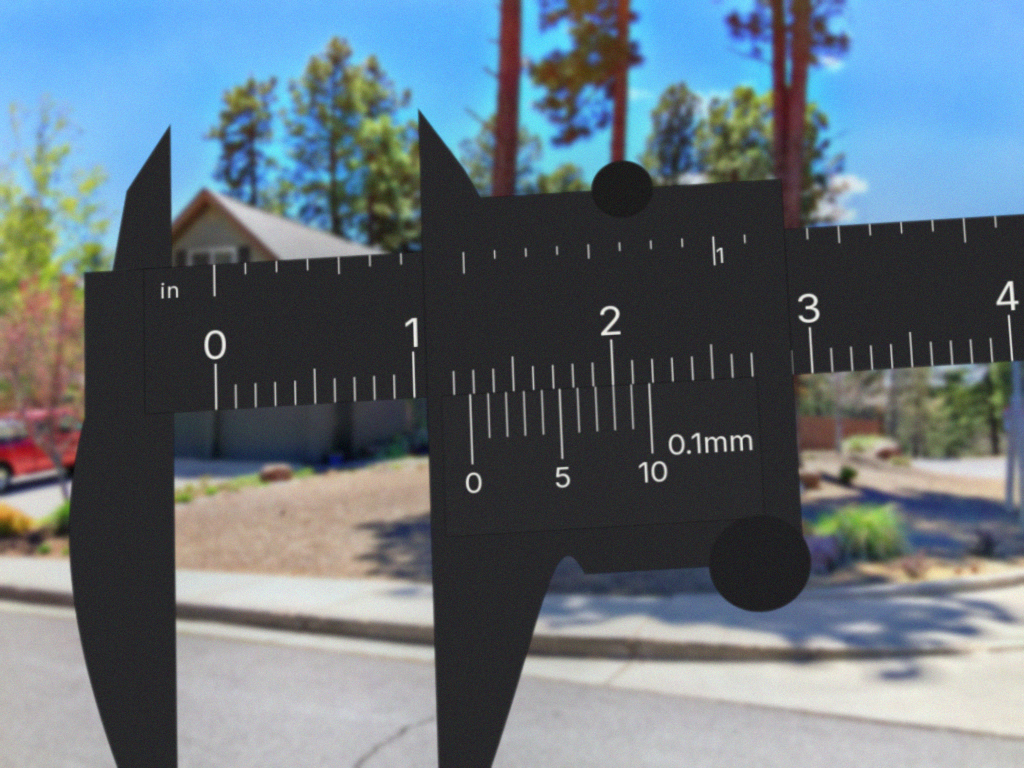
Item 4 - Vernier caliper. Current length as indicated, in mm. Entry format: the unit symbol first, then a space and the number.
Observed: mm 12.8
